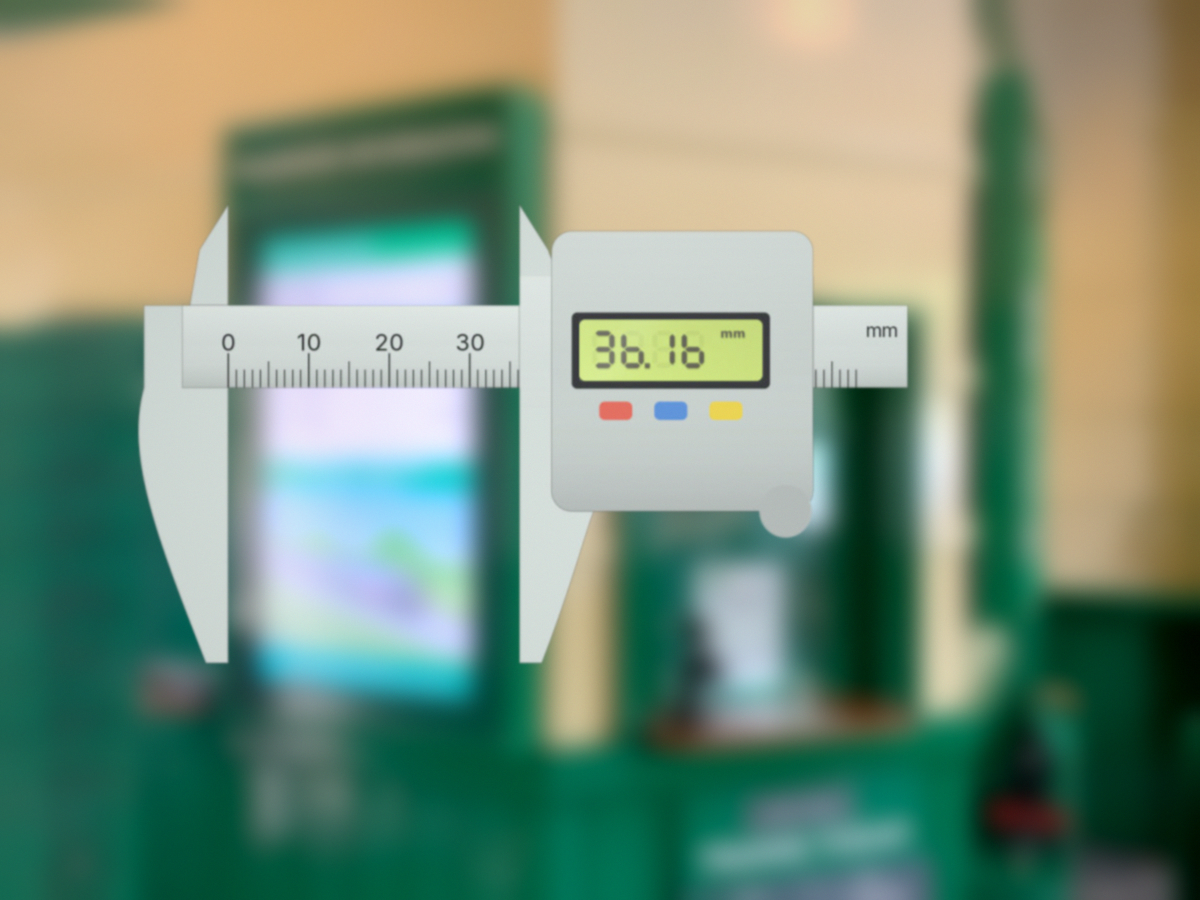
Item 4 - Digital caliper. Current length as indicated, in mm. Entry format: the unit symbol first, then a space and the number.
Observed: mm 36.16
